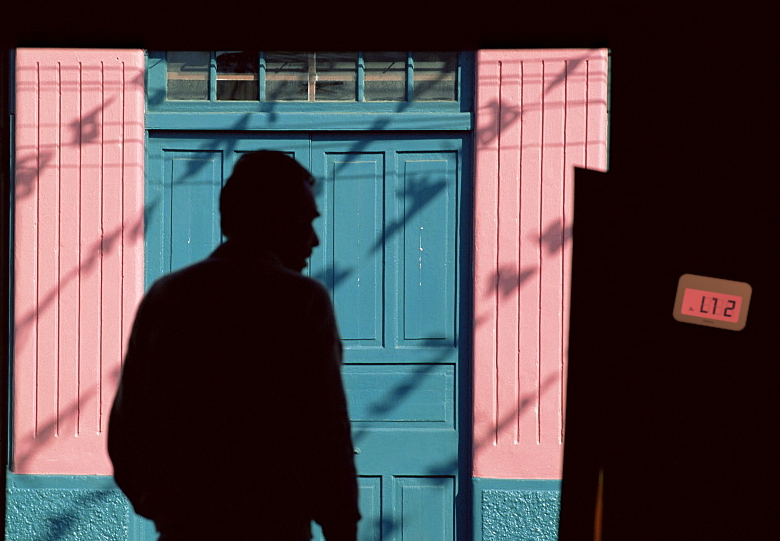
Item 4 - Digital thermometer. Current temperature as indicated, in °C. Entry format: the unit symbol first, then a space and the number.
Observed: °C 21.7
